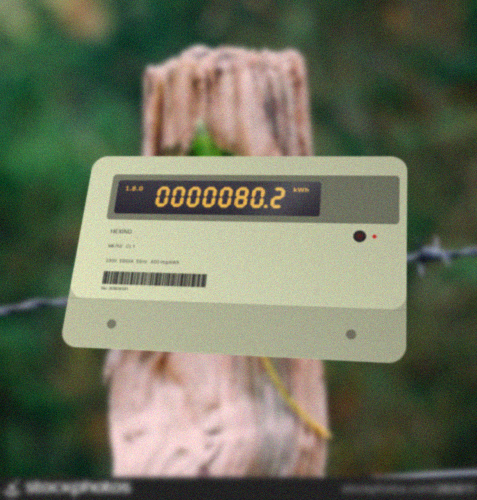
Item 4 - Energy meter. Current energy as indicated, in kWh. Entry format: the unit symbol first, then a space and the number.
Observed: kWh 80.2
